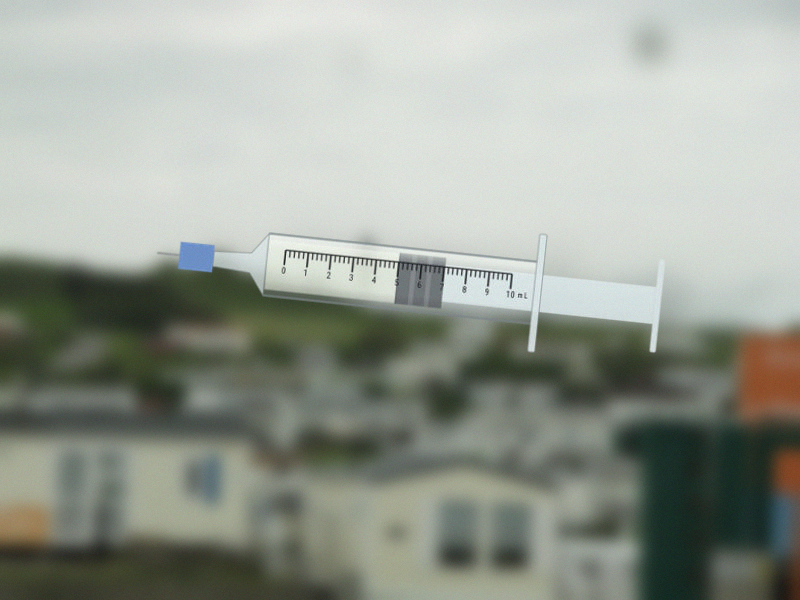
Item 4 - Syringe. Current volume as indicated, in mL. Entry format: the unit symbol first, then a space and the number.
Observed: mL 5
